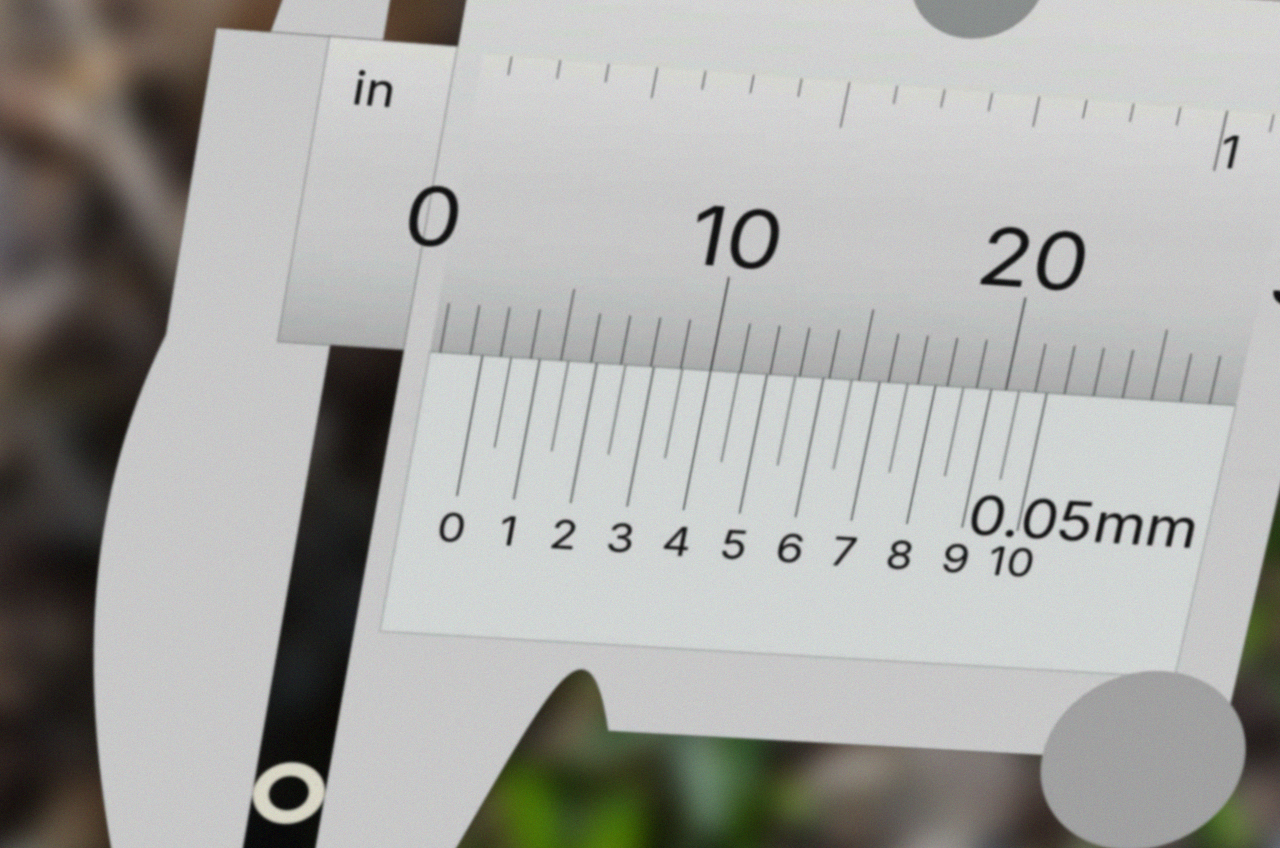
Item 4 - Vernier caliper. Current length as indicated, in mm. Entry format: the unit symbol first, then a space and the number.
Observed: mm 2.4
